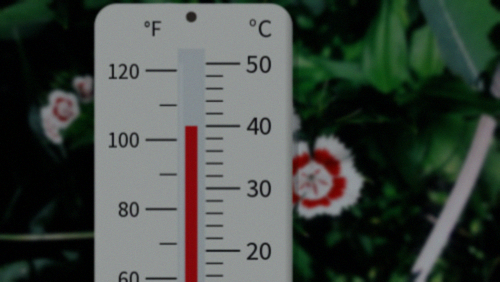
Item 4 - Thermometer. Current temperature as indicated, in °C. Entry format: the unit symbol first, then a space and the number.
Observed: °C 40
